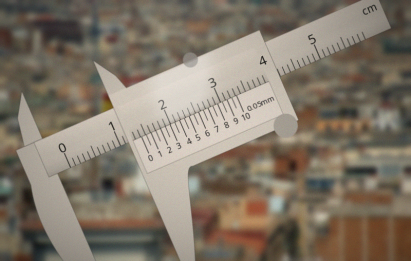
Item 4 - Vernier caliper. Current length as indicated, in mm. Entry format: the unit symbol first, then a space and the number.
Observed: mm 14.2
